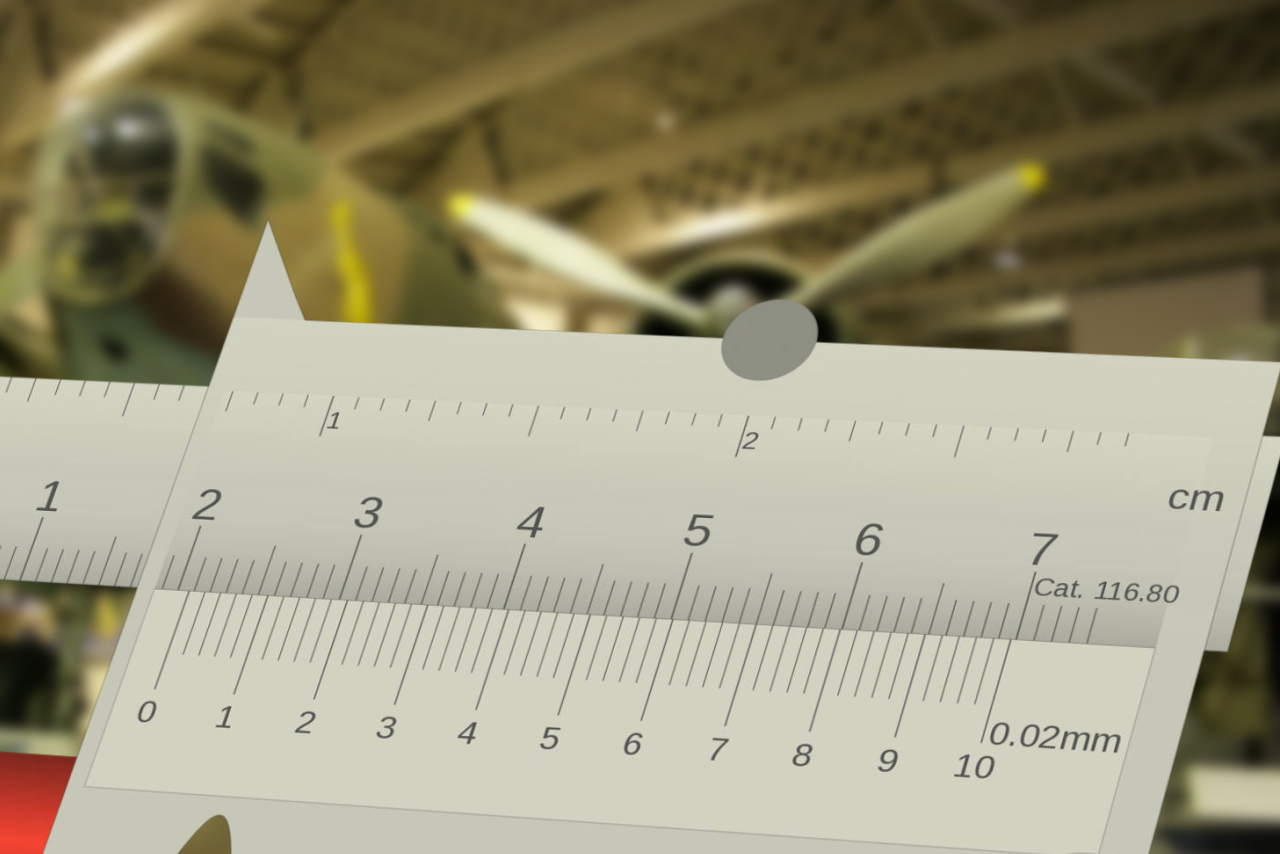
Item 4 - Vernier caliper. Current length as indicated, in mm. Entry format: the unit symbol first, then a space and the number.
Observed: mm 20.7
